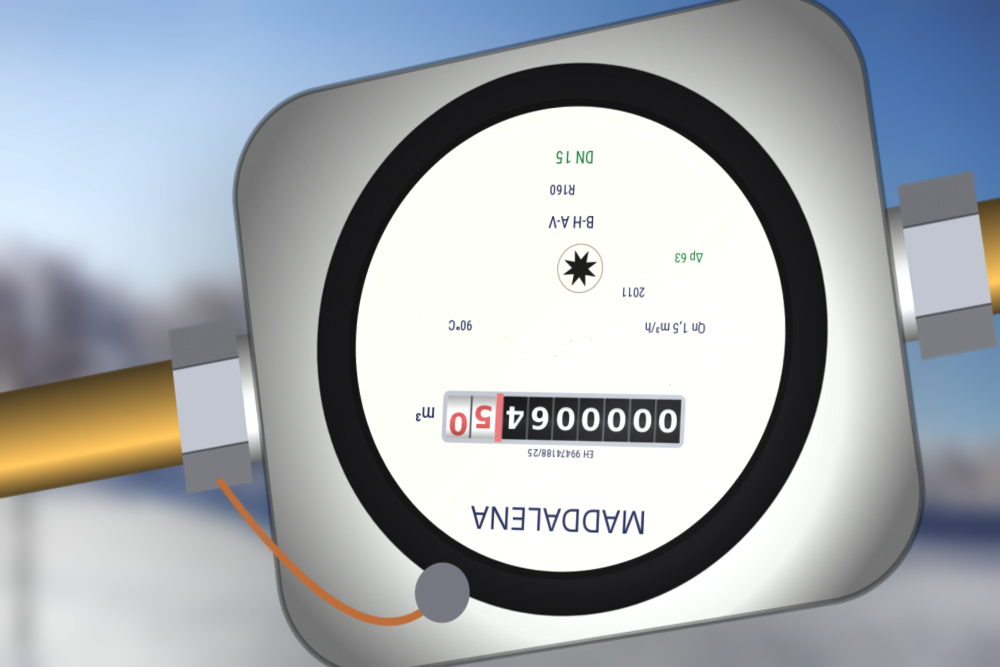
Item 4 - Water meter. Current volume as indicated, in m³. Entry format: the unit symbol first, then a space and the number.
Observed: m³ 64.50
